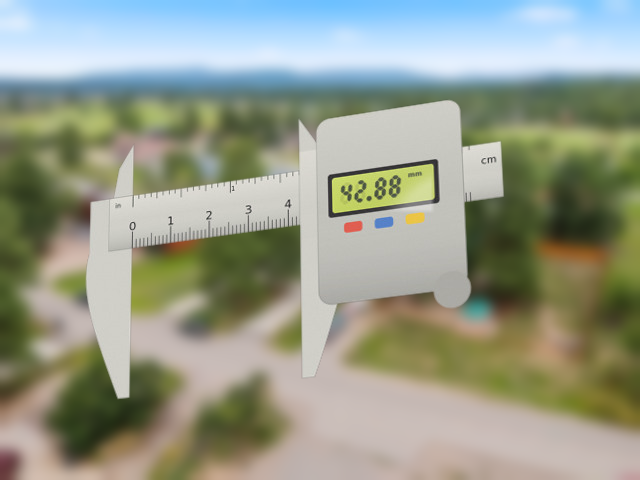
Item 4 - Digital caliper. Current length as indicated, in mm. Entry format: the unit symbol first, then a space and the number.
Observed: mm 42.88
